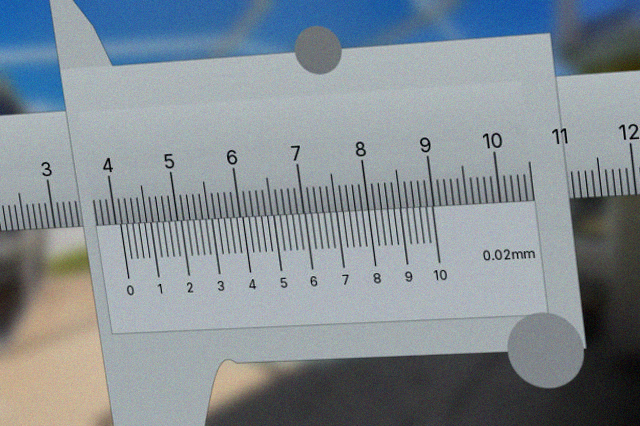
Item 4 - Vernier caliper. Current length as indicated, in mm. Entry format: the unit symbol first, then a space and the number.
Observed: mm 40.8
